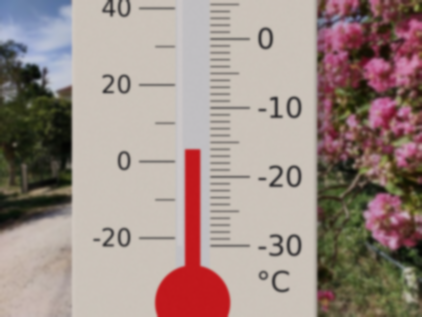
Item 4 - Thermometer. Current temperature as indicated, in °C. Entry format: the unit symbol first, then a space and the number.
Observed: °C -16
